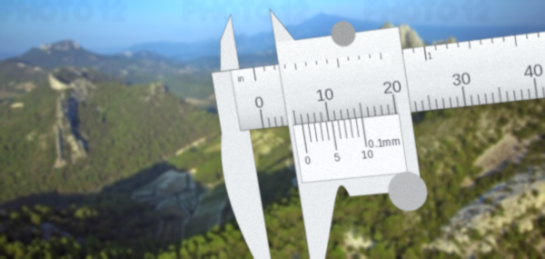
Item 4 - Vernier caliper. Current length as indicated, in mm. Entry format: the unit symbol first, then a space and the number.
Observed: mm 6.0
